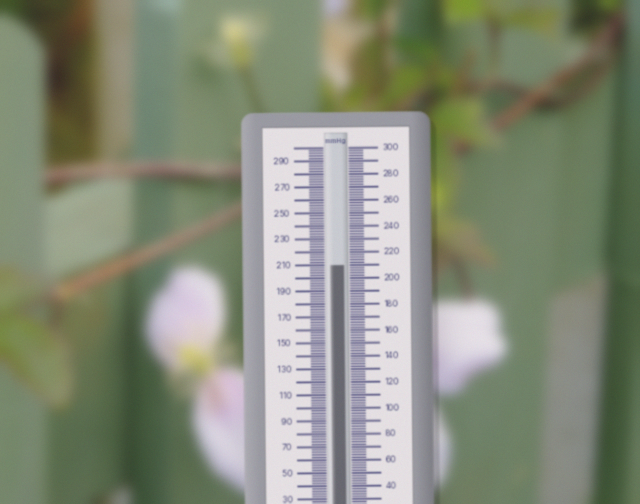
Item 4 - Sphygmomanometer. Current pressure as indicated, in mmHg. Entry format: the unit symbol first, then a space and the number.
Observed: mmHg 210
